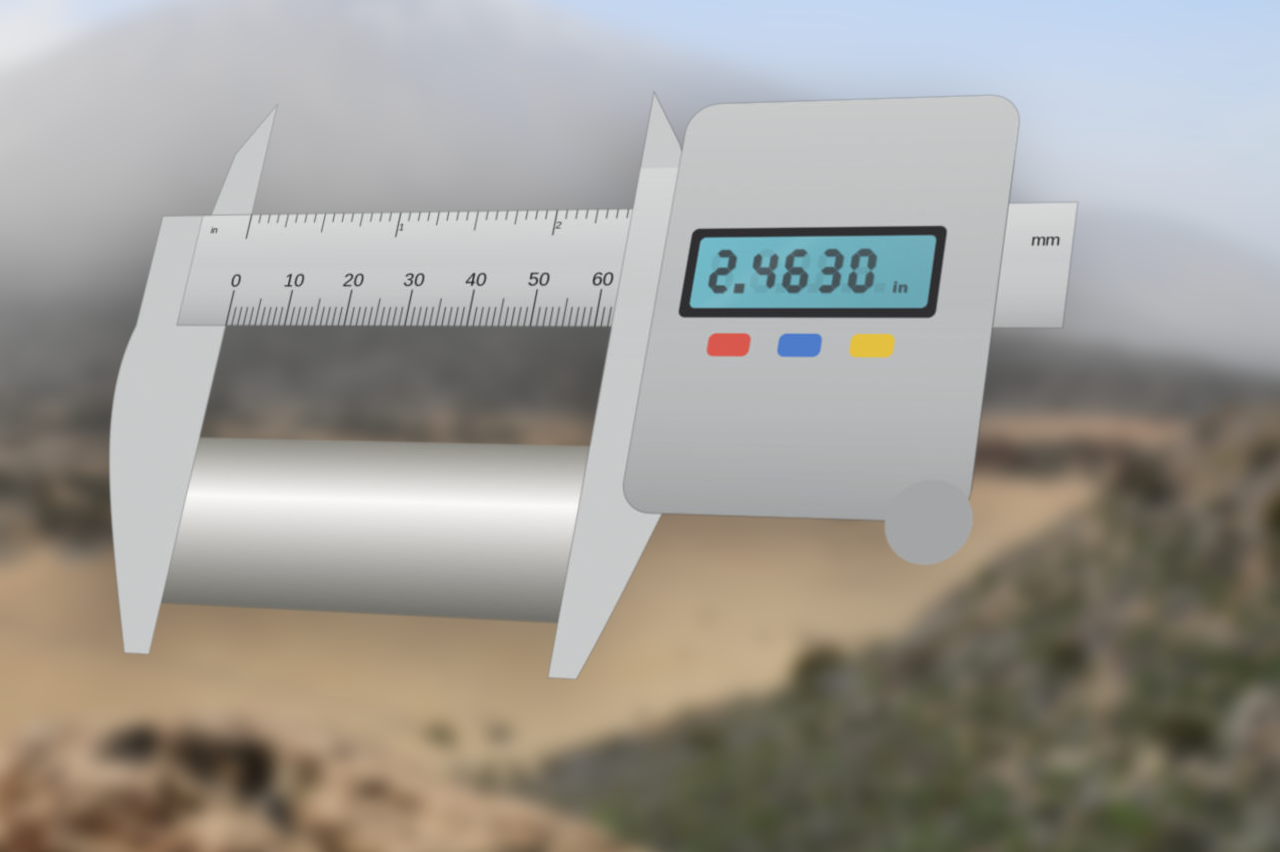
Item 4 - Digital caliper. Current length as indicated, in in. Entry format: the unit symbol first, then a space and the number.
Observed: in 2.4630
